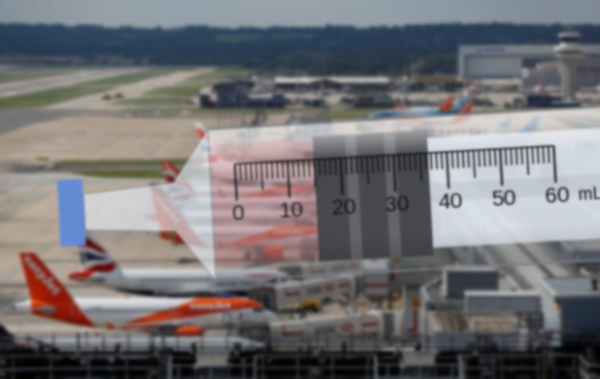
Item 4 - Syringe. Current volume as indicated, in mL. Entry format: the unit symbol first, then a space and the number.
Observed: mL 15
